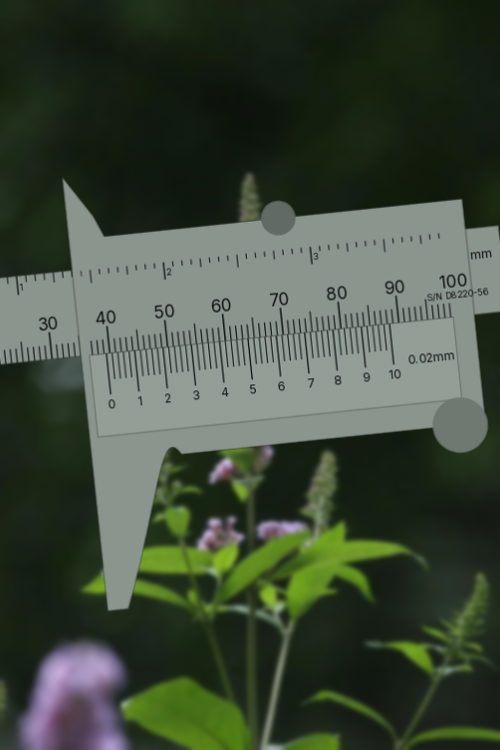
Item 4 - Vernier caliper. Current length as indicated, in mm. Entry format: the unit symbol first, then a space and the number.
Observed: mm 39.4
